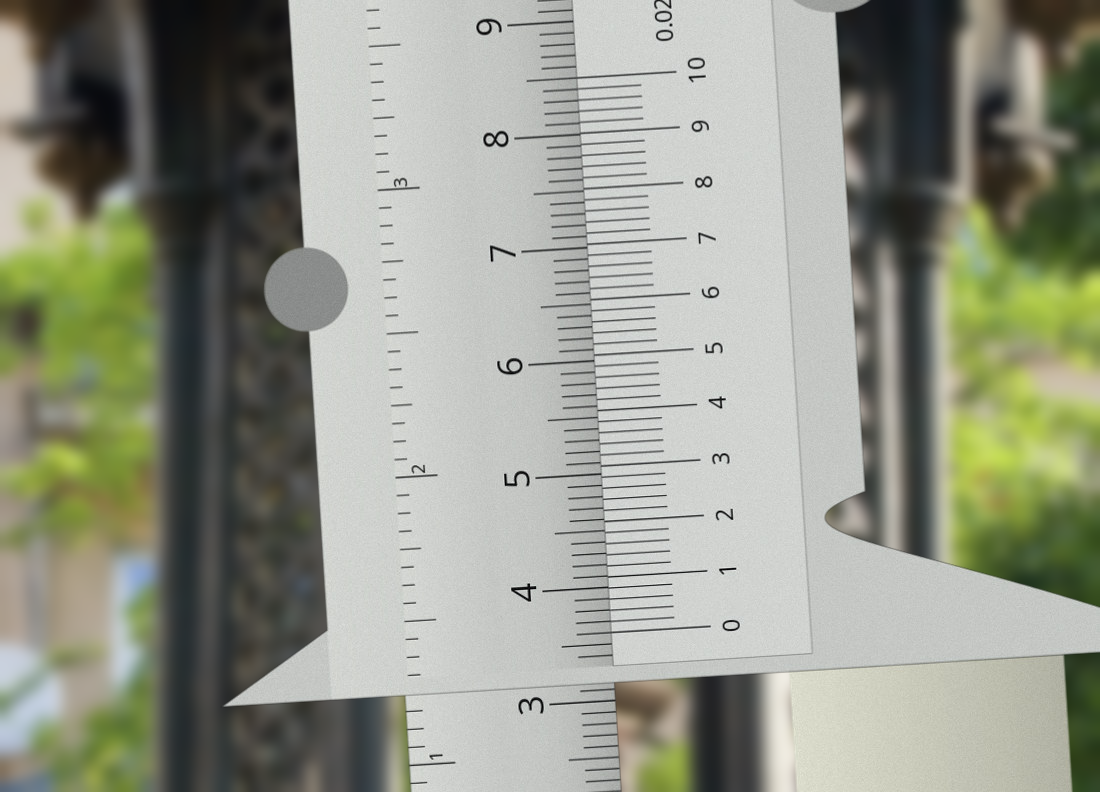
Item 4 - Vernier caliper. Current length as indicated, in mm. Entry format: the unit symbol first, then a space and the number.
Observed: mm 36.0
